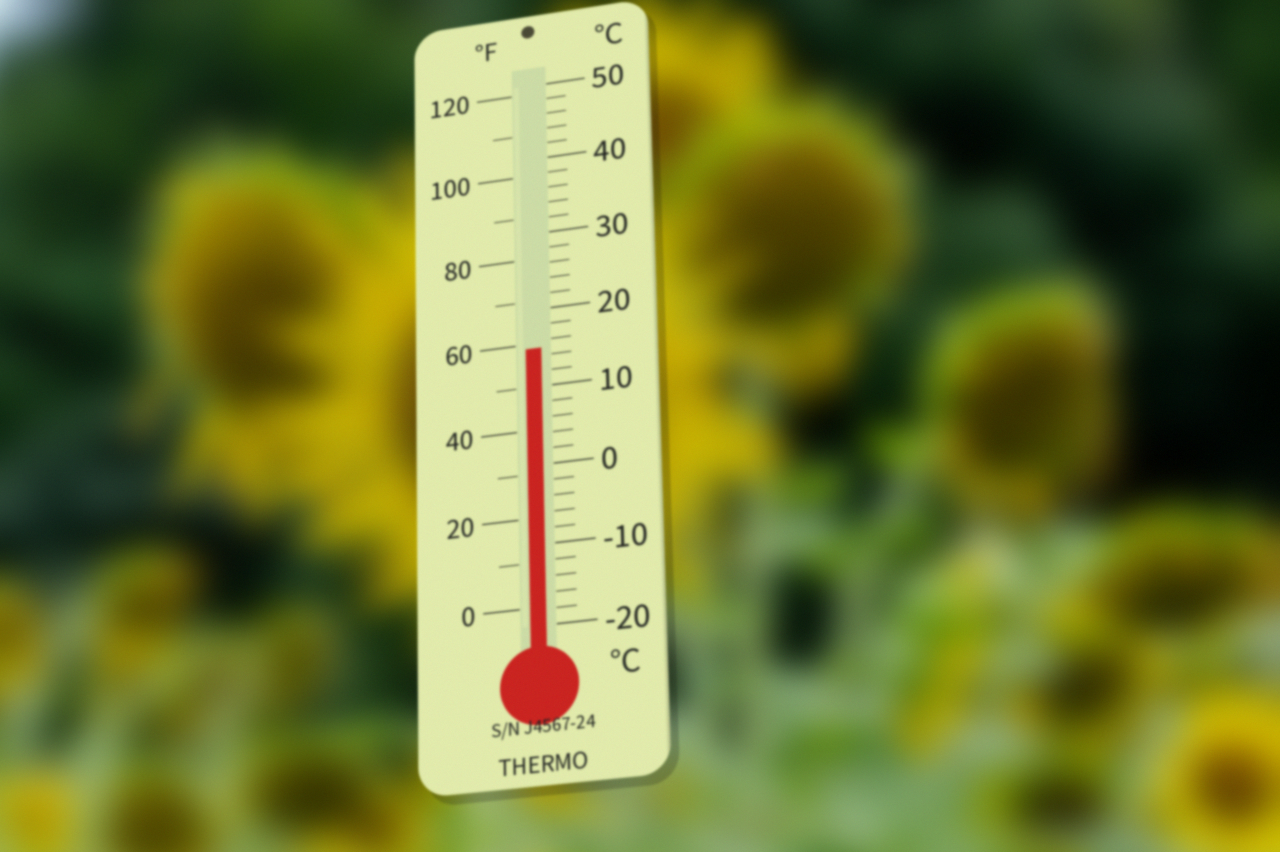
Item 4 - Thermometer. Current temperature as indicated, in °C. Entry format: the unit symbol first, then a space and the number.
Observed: °C 15
